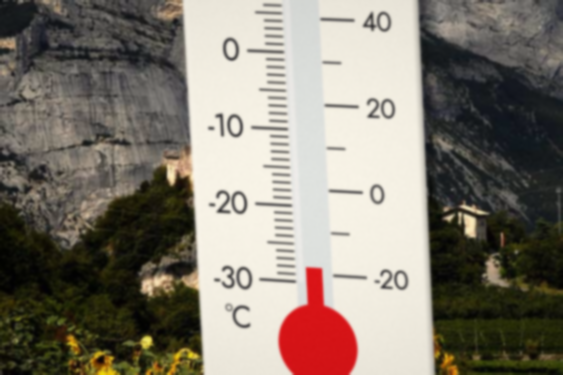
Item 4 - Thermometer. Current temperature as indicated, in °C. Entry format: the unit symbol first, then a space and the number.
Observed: °C -28
